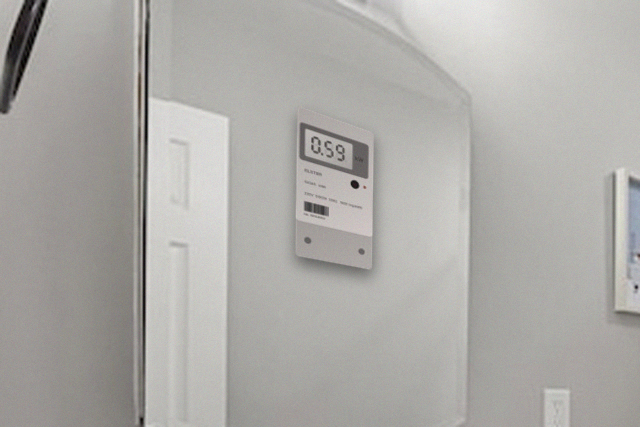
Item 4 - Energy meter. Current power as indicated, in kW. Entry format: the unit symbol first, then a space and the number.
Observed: kW 0.59
